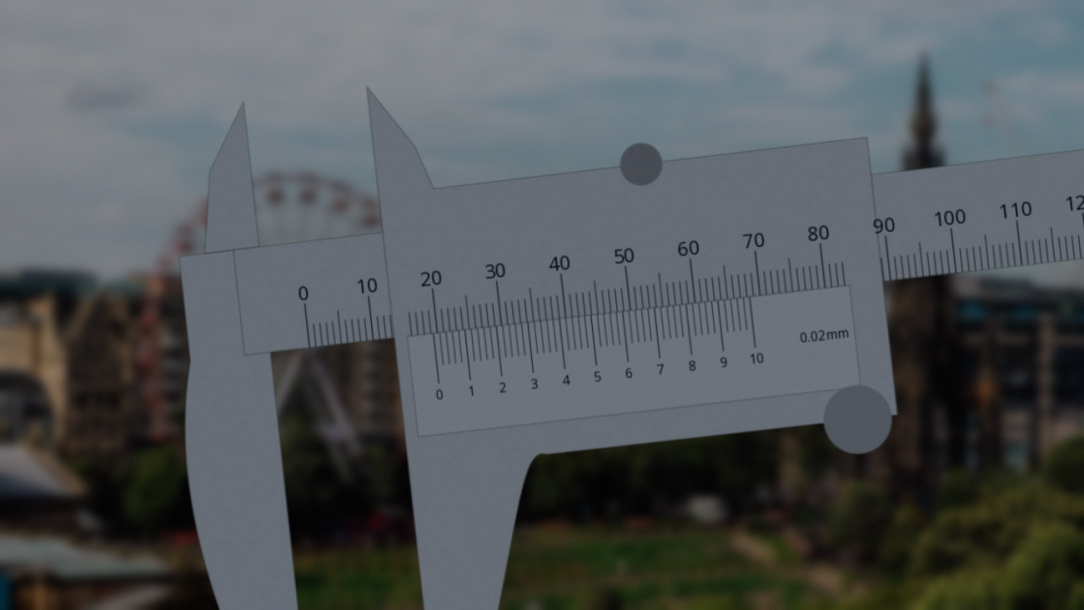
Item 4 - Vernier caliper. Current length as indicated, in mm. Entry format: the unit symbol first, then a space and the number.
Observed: mm 19.4
